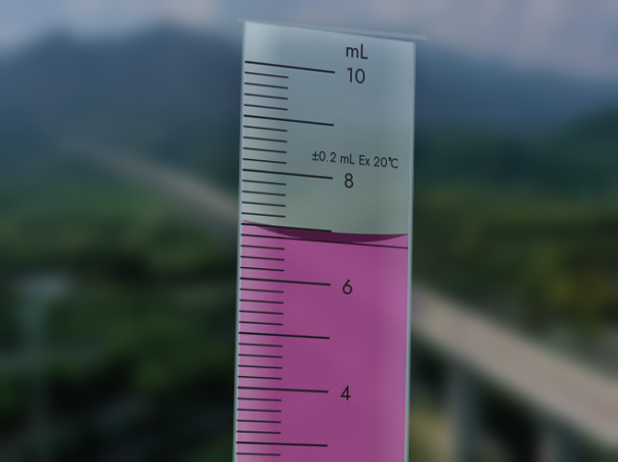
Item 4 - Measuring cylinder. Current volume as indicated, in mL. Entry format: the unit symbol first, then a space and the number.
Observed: mL 6.8
